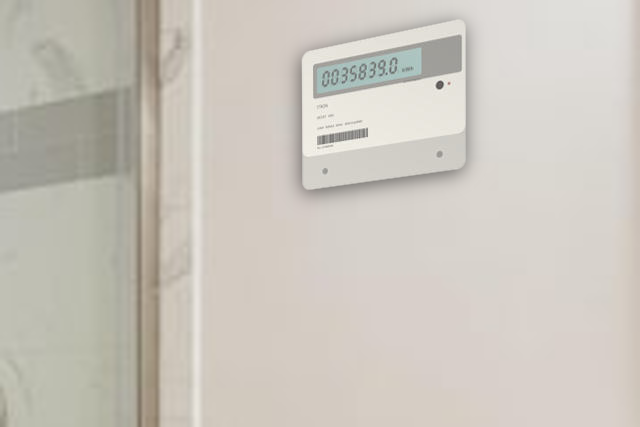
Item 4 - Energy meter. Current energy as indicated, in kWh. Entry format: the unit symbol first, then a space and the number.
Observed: kWh 35839.0
